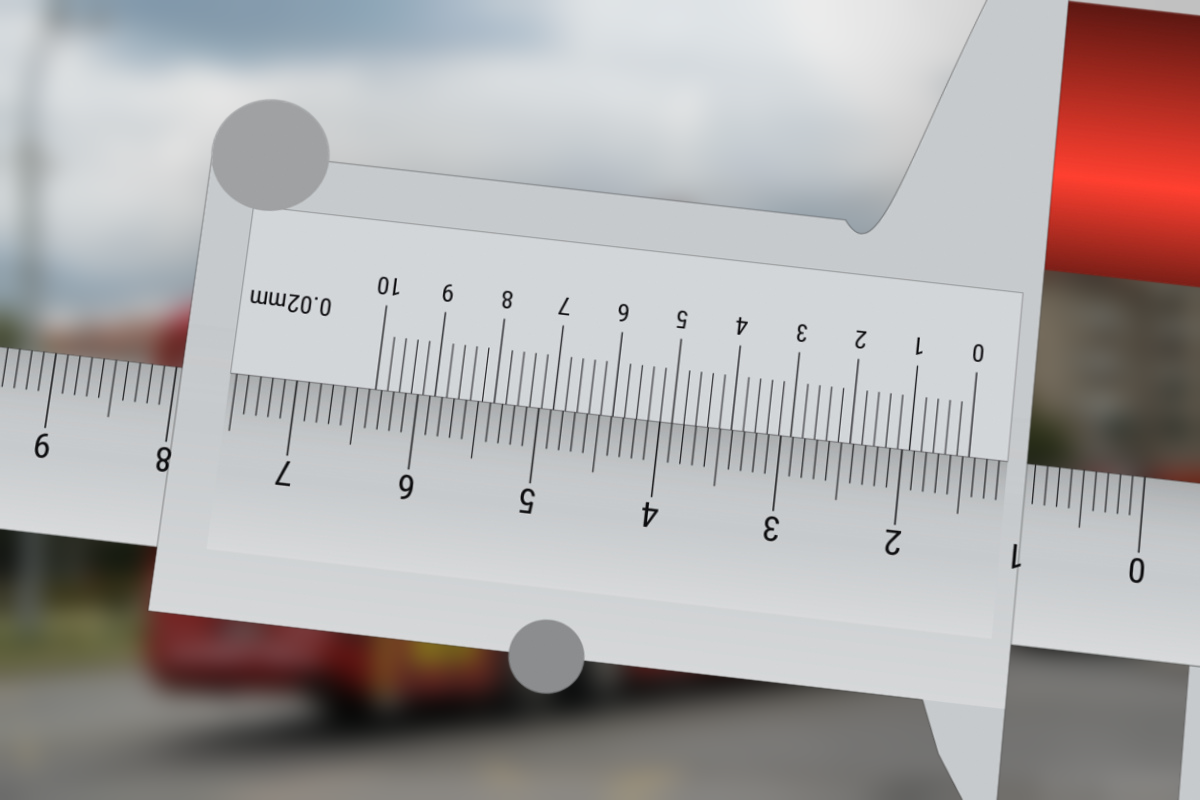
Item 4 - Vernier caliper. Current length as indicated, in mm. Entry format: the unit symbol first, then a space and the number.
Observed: mm 14.5
